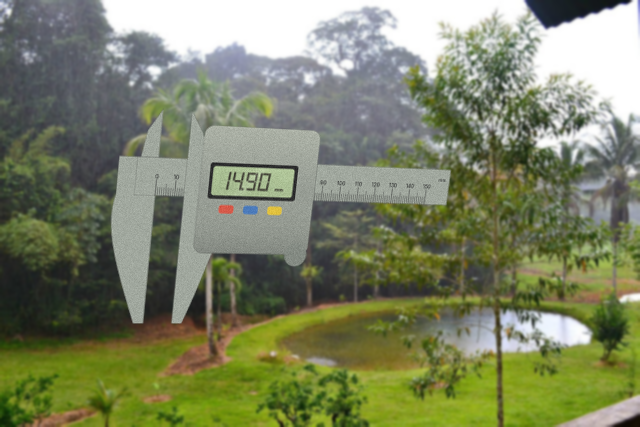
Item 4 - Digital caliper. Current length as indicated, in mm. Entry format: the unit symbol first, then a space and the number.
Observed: mm 14.90
